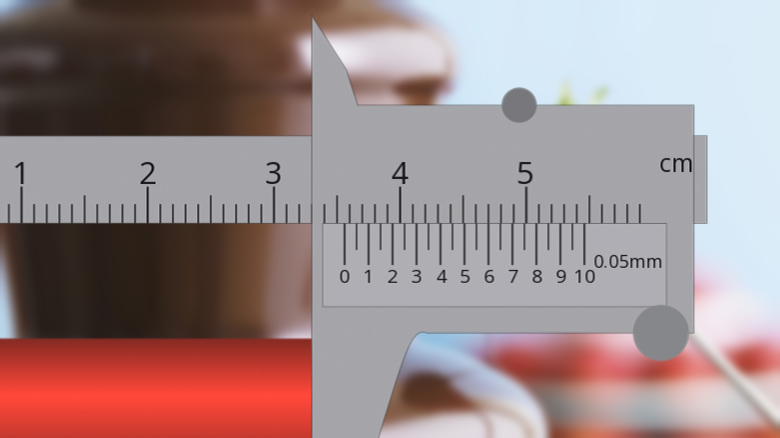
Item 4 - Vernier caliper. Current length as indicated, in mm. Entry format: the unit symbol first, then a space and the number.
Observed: mm 35.6
